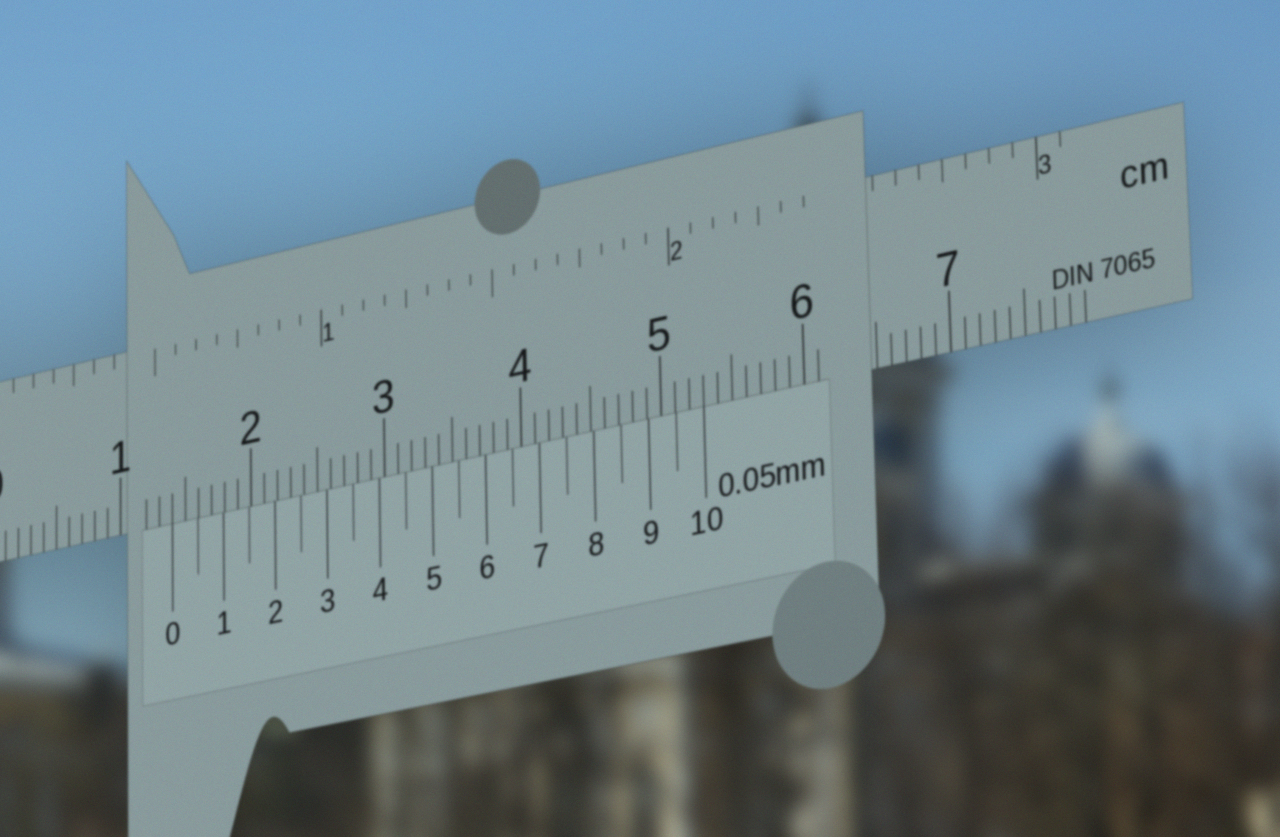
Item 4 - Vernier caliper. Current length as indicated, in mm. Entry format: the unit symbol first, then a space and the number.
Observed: mm 14.0
